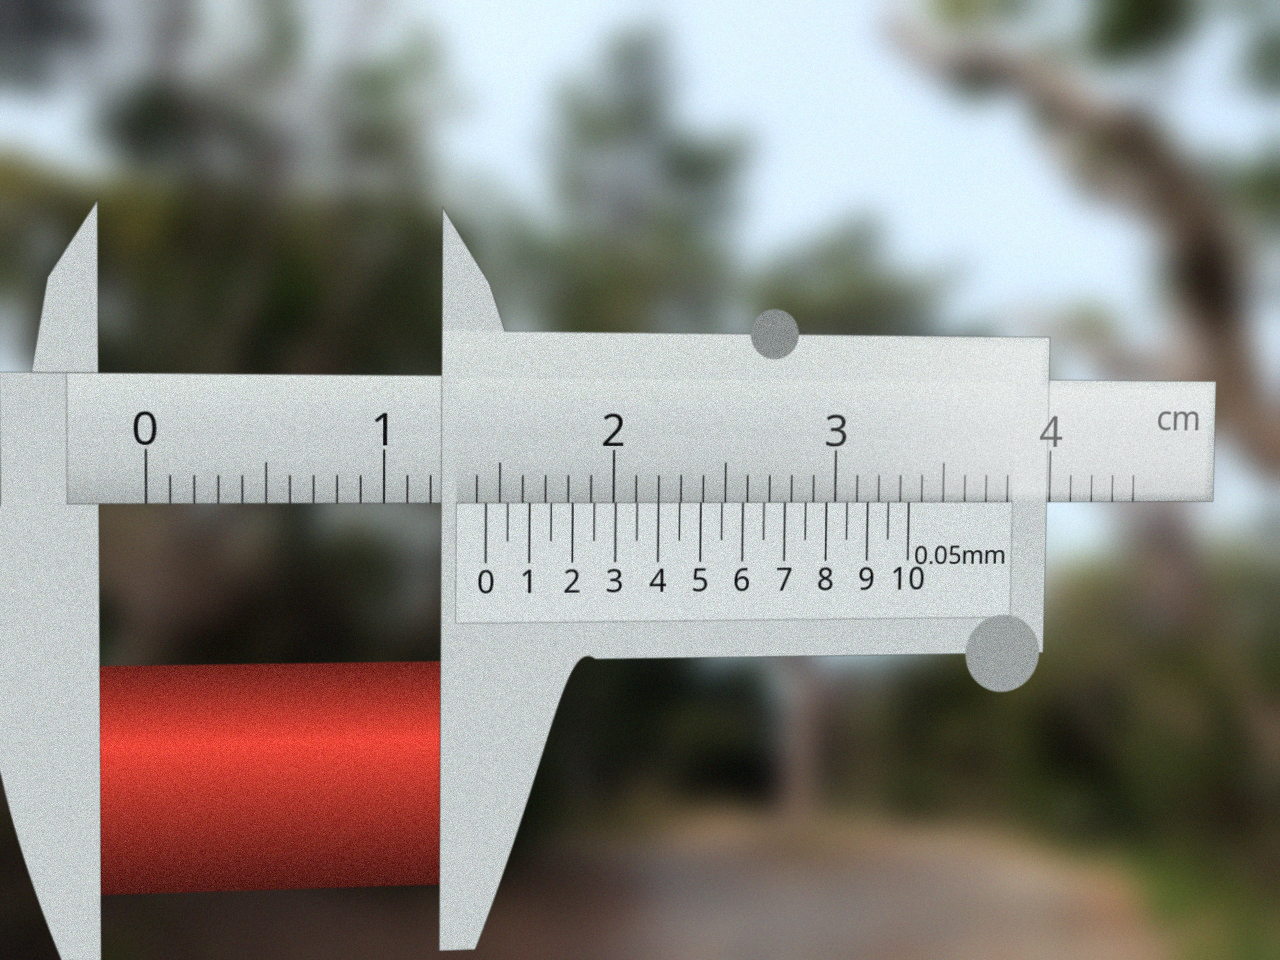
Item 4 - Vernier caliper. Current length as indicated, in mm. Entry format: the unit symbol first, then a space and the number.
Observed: mm 14.4
